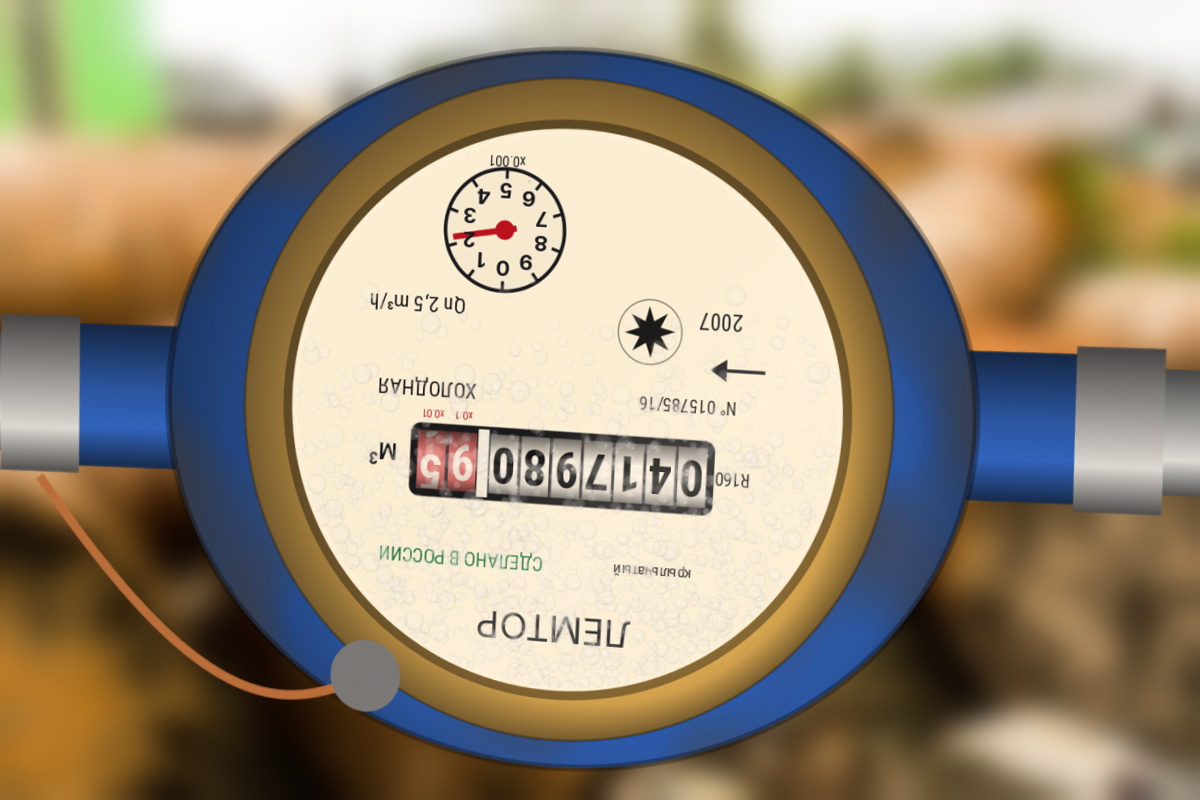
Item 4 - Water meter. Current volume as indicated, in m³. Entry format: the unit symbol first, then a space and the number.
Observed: m³ 417980.952
